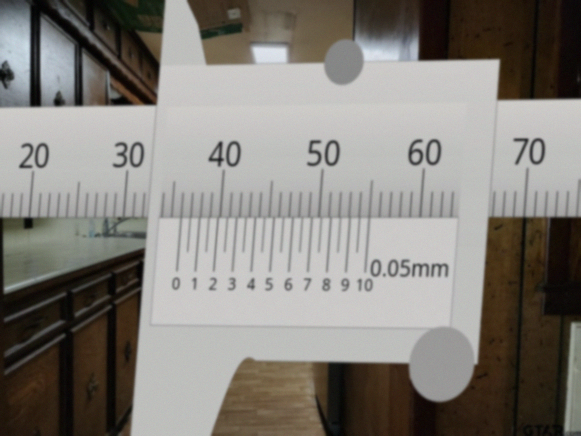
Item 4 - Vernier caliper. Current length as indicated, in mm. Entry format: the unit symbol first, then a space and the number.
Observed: mm 36.0
